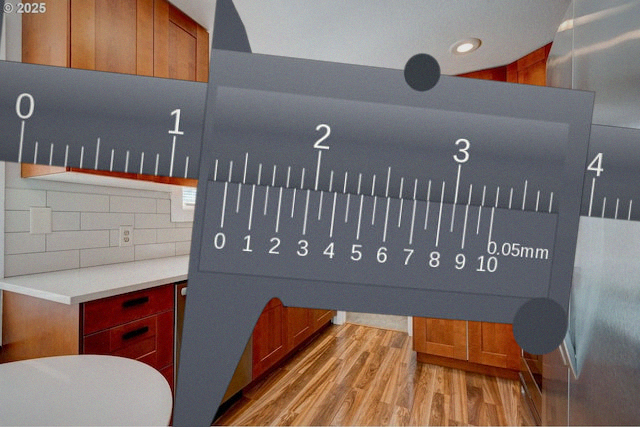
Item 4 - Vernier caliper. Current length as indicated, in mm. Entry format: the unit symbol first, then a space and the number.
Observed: mm 13.8
